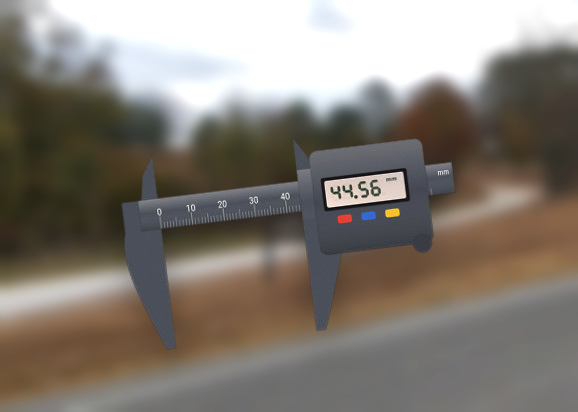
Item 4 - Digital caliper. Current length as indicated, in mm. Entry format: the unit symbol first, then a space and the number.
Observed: mm 44.56
